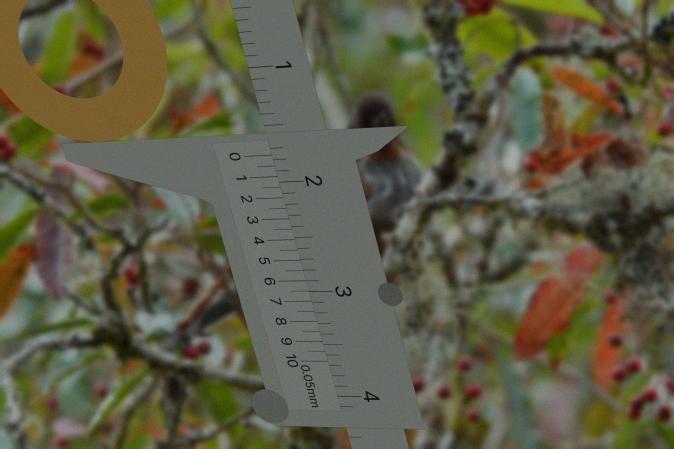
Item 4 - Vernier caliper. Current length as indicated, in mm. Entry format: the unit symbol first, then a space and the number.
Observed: mm 17.6
